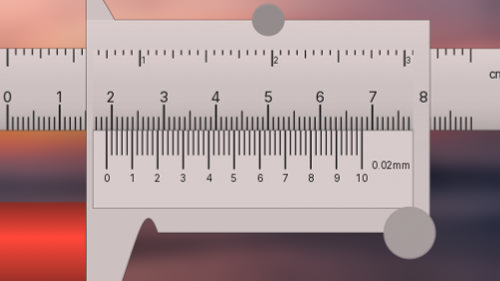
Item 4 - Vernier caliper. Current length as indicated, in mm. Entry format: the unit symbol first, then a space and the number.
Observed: mm 19.0
